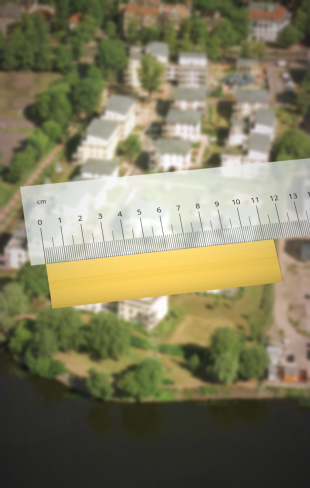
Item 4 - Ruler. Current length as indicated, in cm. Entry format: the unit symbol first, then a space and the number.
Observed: cm 11.5
